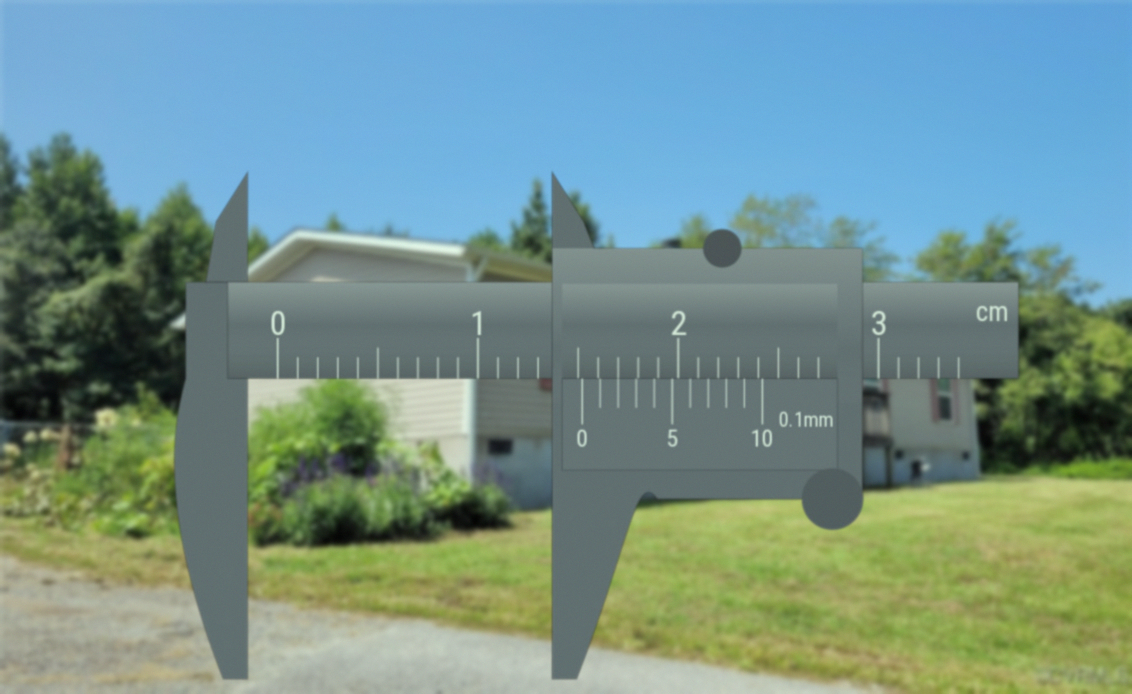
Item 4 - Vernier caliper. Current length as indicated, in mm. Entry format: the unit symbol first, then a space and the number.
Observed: mm 15.2
